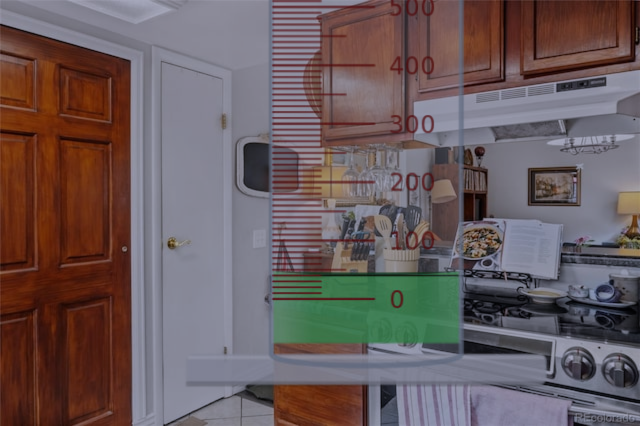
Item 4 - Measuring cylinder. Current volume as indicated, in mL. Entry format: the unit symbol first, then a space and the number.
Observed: mL 40
